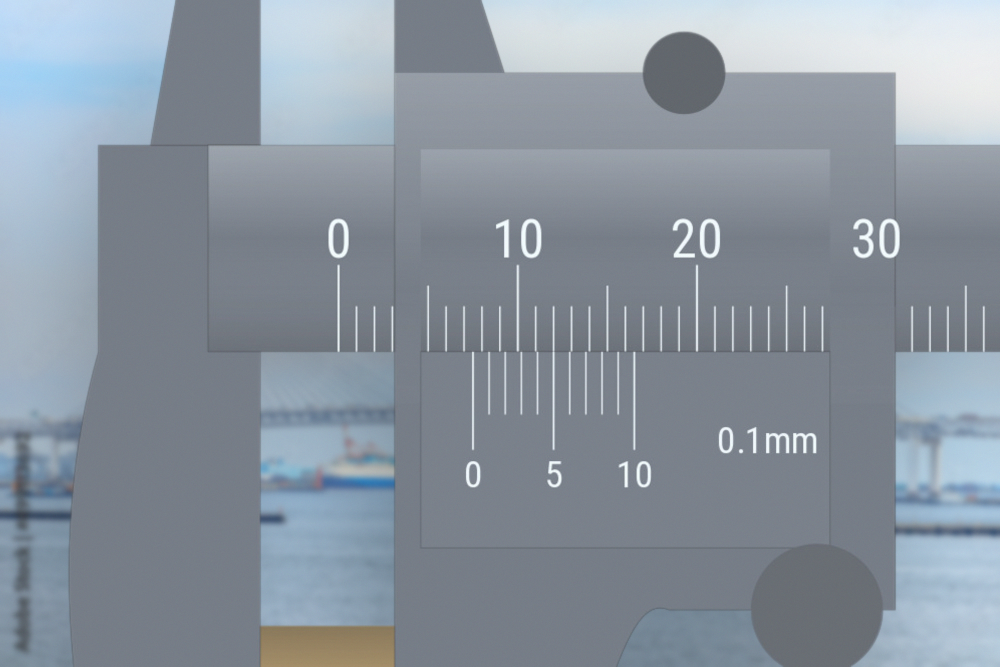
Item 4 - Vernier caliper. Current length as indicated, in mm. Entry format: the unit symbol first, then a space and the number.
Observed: mm 7.5
